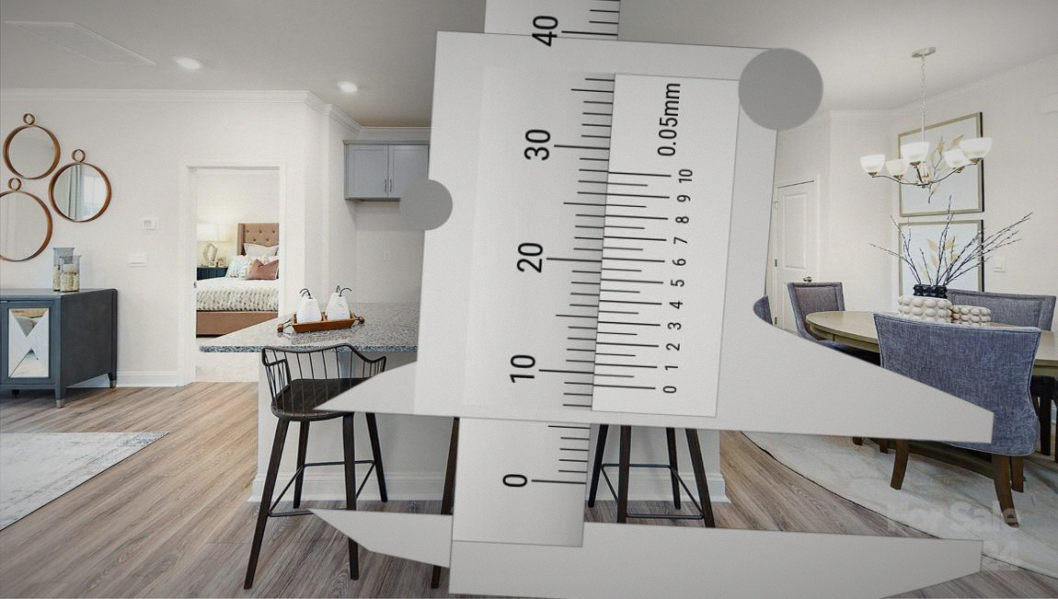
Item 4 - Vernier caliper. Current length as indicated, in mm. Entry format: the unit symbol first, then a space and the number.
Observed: mm 8.9
